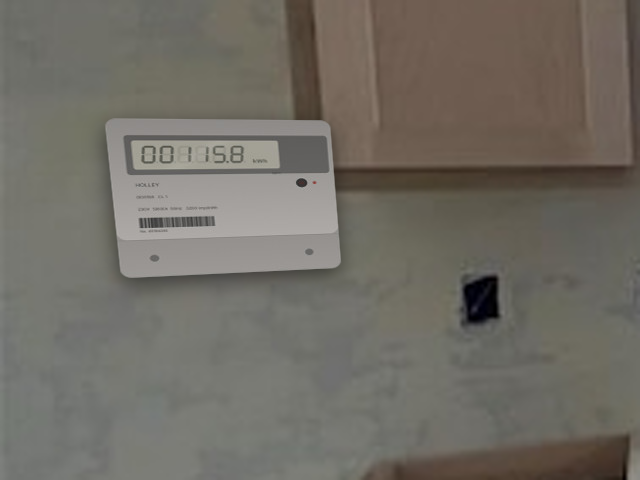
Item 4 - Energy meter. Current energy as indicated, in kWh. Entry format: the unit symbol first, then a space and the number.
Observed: kWh 115.8
